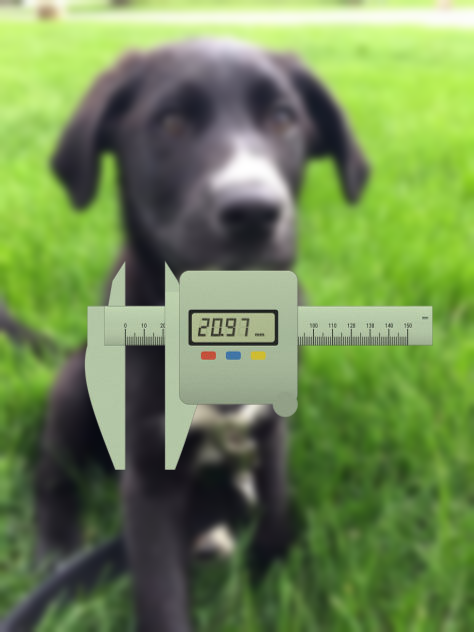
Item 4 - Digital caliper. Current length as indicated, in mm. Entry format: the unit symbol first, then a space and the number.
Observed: mm 20.97
